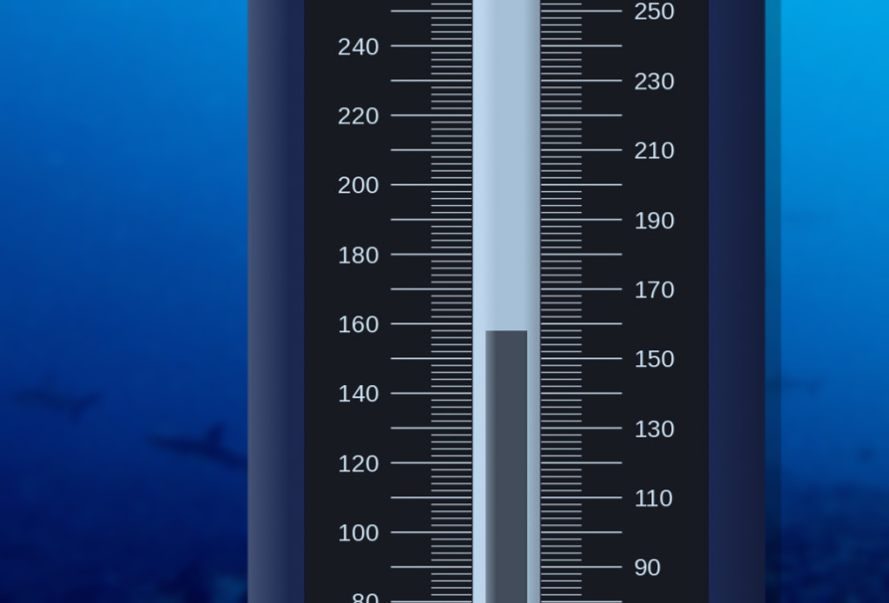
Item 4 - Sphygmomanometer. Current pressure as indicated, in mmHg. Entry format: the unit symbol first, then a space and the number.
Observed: mmHg 158
